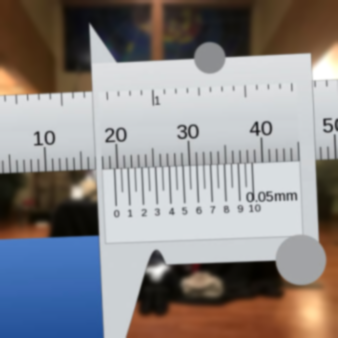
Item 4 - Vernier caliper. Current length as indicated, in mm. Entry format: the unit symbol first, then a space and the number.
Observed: mm 19.6
